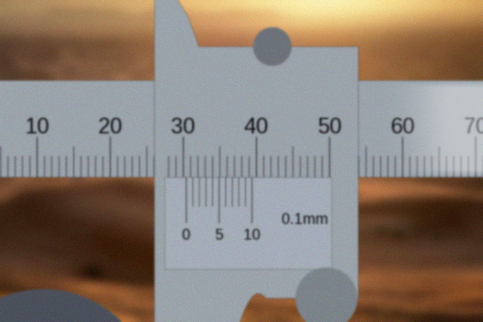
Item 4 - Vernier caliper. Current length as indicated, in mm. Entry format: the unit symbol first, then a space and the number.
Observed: mm 30.4
